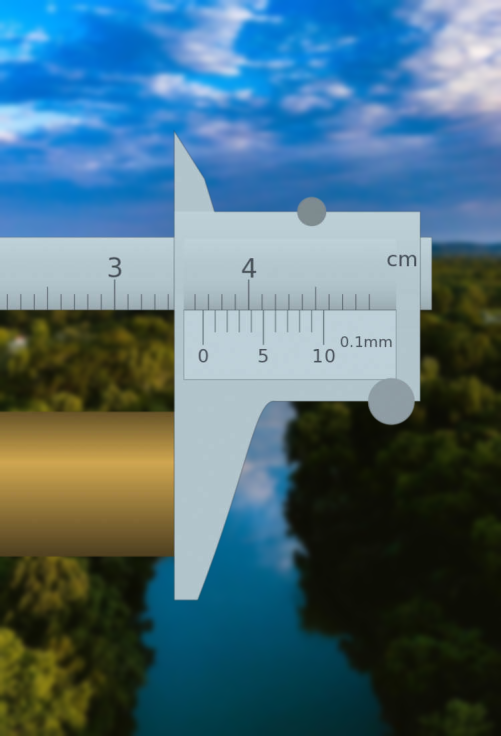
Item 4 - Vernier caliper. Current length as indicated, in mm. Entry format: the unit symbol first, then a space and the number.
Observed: mm 36.6
